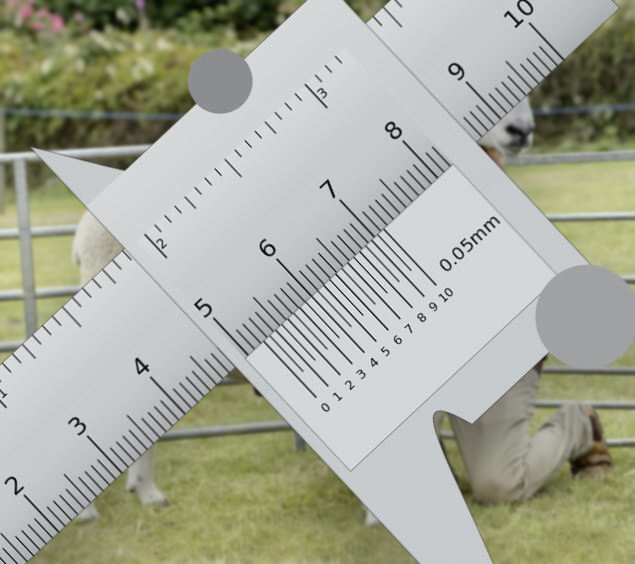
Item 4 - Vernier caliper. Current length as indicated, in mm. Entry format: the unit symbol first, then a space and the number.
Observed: mm 52.4
